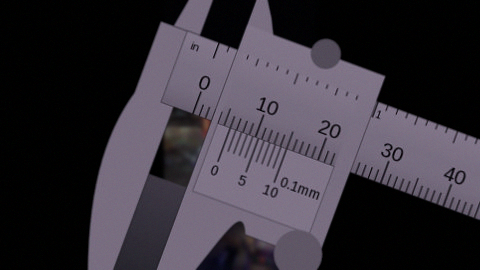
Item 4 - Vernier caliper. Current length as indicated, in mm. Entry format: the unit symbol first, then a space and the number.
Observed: mm 6.0
